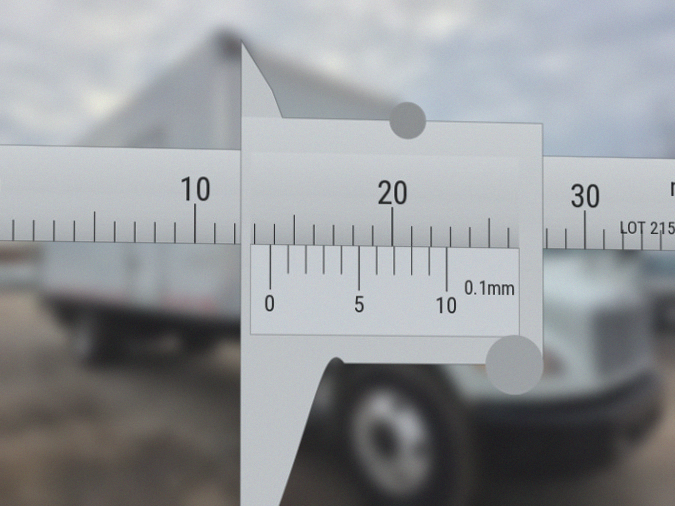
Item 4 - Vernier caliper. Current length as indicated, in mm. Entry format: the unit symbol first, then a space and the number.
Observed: mm 13.8
